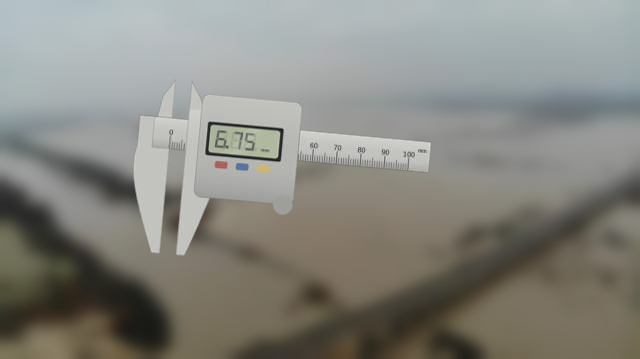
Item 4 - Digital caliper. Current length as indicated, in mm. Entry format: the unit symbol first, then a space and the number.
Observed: mm 6.75
